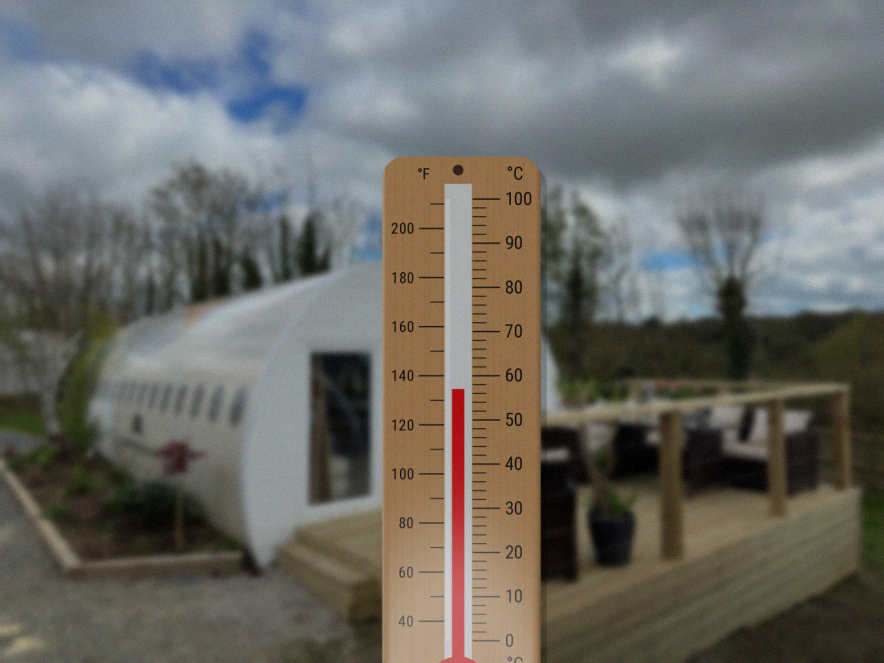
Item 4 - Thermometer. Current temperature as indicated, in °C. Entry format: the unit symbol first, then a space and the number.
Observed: °C 57
